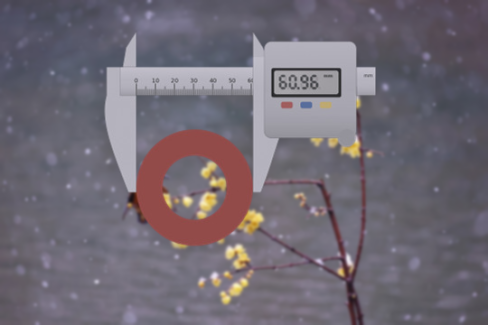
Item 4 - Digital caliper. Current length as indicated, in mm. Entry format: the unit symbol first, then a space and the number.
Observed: mm 60.96
